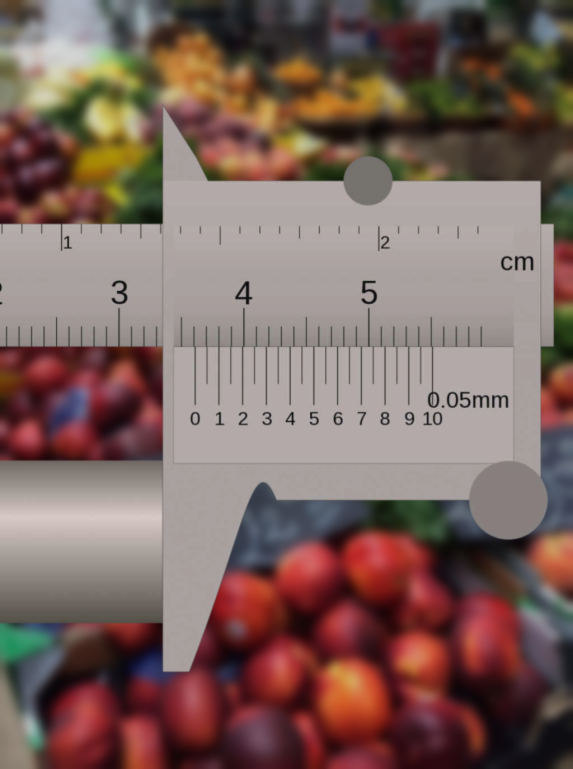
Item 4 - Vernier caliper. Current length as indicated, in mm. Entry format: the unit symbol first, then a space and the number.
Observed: mm 36.1
